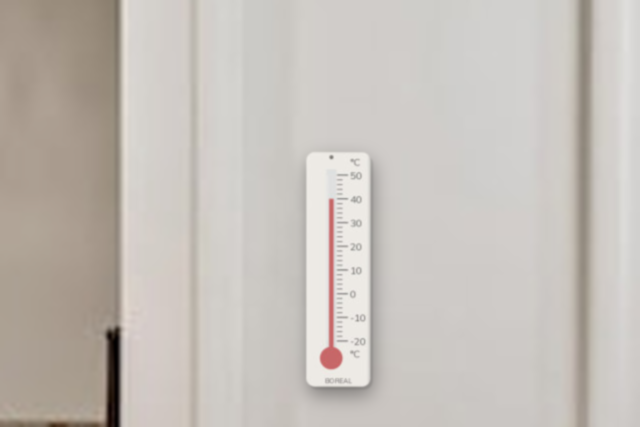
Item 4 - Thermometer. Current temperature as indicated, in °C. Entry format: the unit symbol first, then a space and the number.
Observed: °C 40
